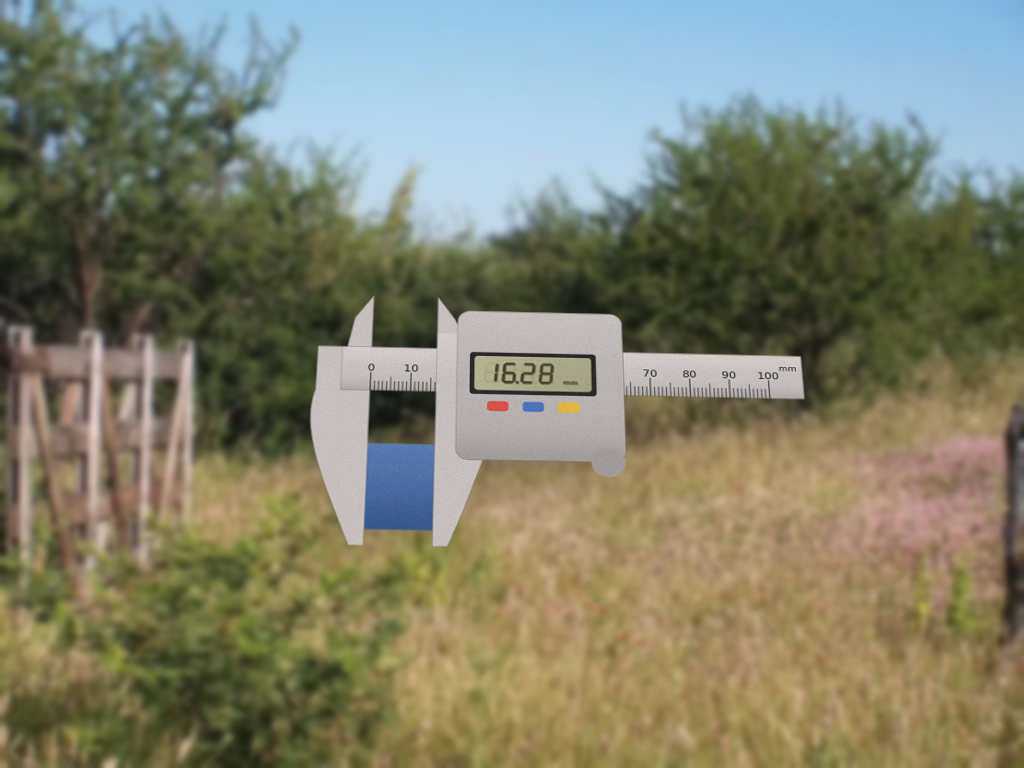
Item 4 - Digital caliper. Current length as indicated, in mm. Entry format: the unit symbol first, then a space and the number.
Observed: mm 16.28
